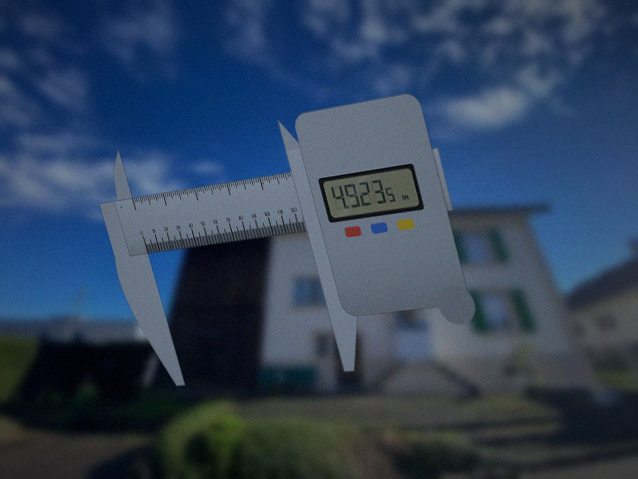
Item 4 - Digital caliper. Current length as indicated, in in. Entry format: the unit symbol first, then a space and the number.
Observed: in 4.9235
